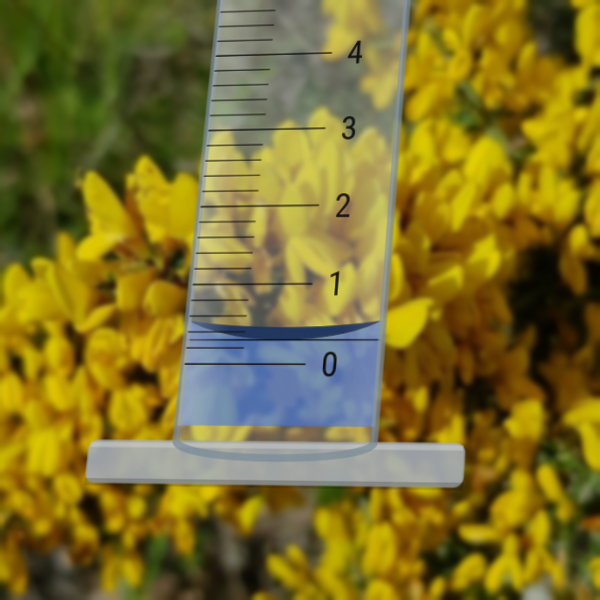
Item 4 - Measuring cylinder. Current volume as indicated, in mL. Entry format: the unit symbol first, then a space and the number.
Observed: mL 0.3
